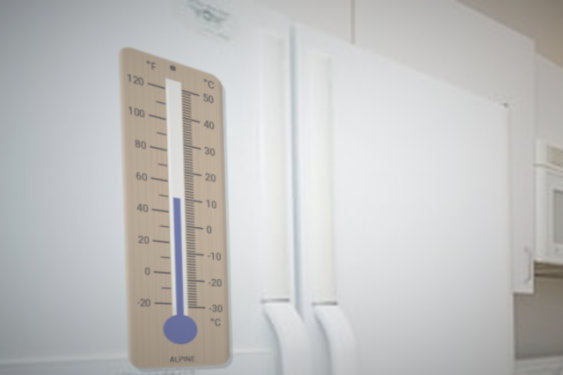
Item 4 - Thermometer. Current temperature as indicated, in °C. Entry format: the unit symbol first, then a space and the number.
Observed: °C 10
